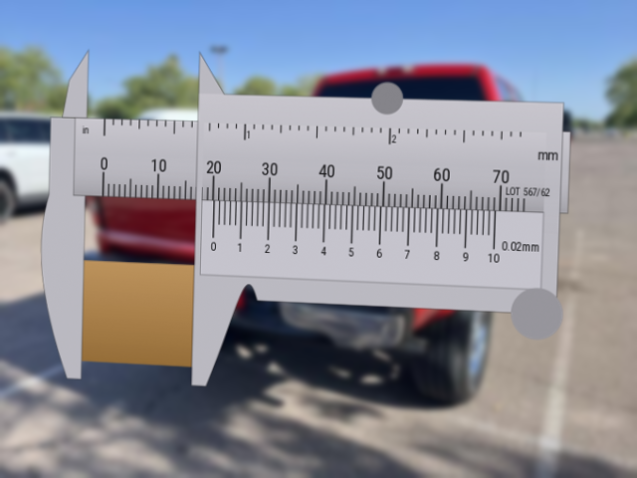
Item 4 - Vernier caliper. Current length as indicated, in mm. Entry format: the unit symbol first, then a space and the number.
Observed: mm 20.2
